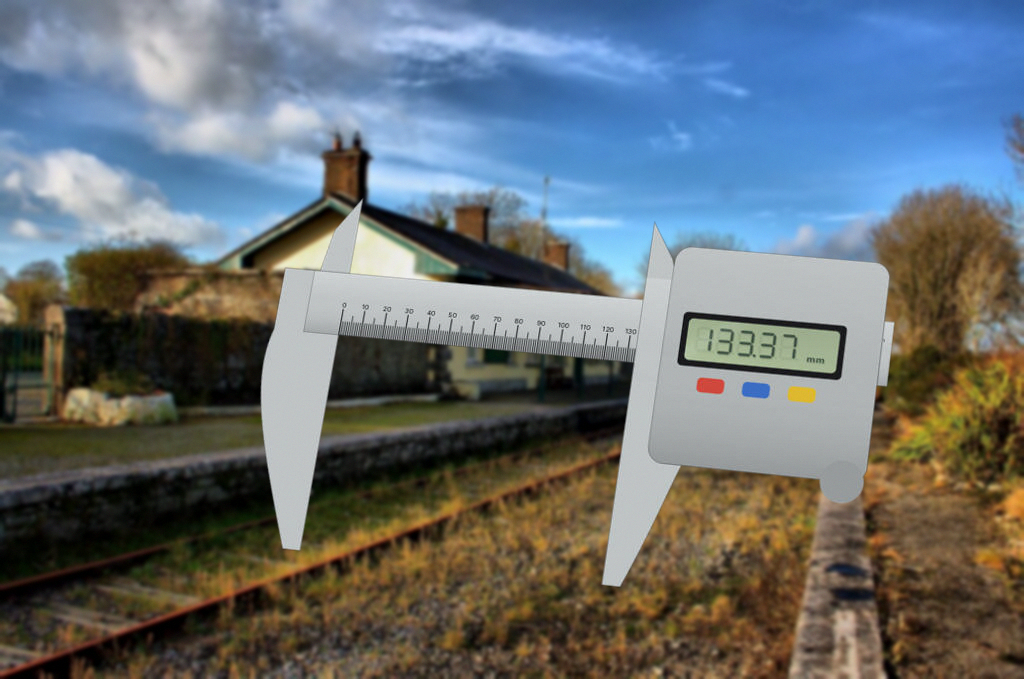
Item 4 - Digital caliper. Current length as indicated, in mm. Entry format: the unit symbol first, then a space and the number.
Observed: mm 133.37
